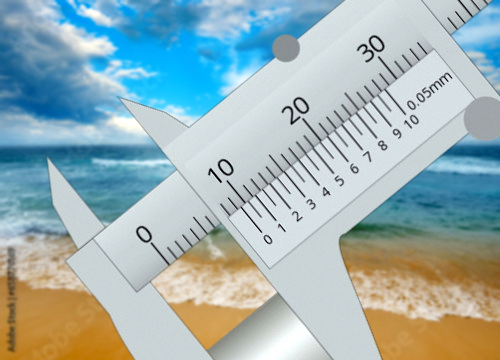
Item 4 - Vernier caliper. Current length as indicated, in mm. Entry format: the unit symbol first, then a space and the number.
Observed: mm 9.4
